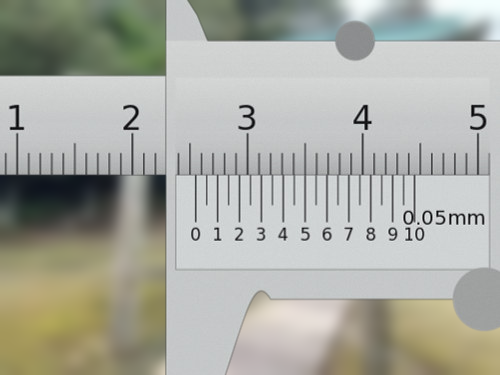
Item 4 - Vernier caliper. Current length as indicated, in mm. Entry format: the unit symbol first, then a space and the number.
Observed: mm 25.5
